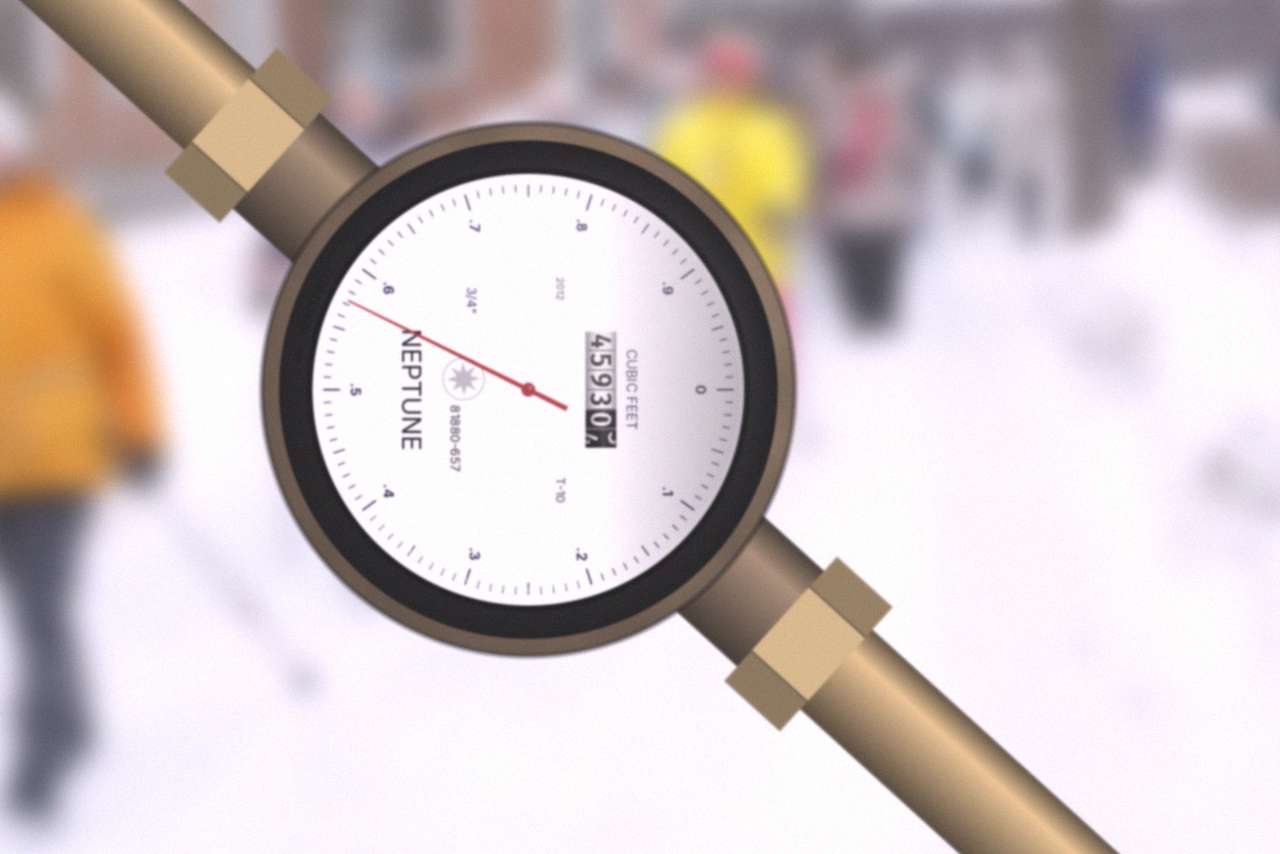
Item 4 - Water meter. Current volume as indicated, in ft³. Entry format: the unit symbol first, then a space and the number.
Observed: ft³ 459303.57
